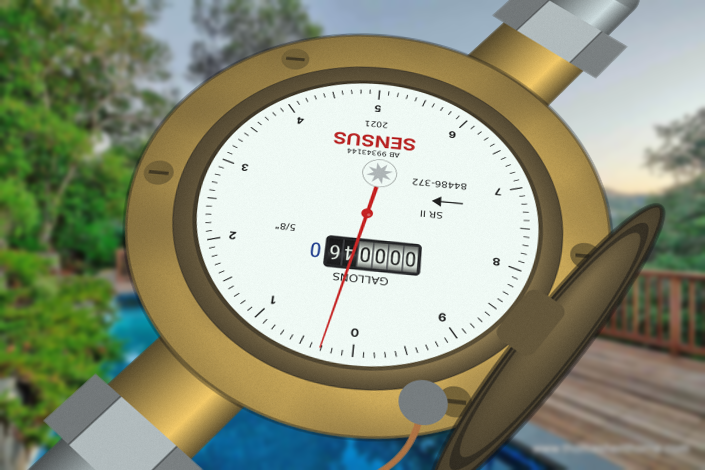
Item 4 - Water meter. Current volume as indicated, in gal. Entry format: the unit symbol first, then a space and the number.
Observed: gal 460.3
